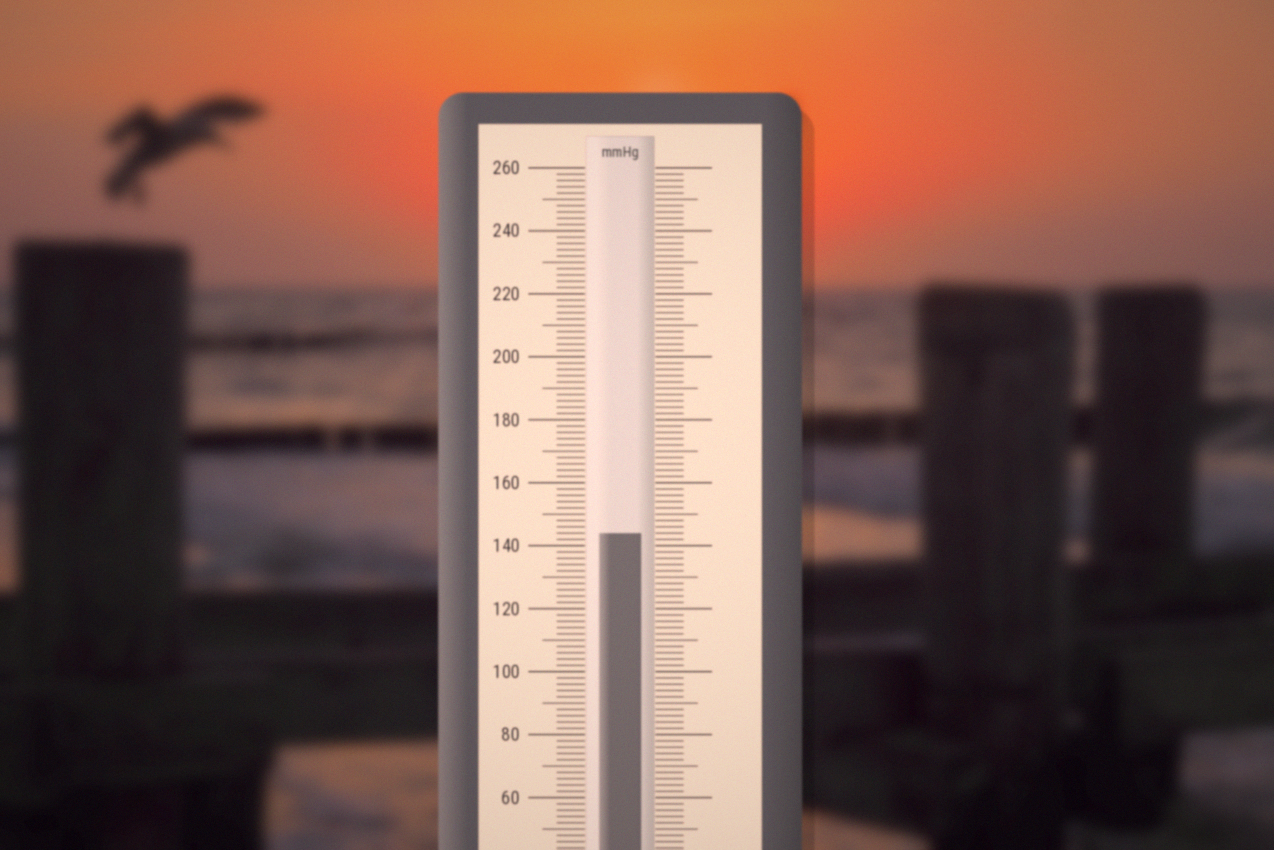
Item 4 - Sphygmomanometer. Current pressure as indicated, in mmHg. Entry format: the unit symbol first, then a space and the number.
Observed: mmHg 144
